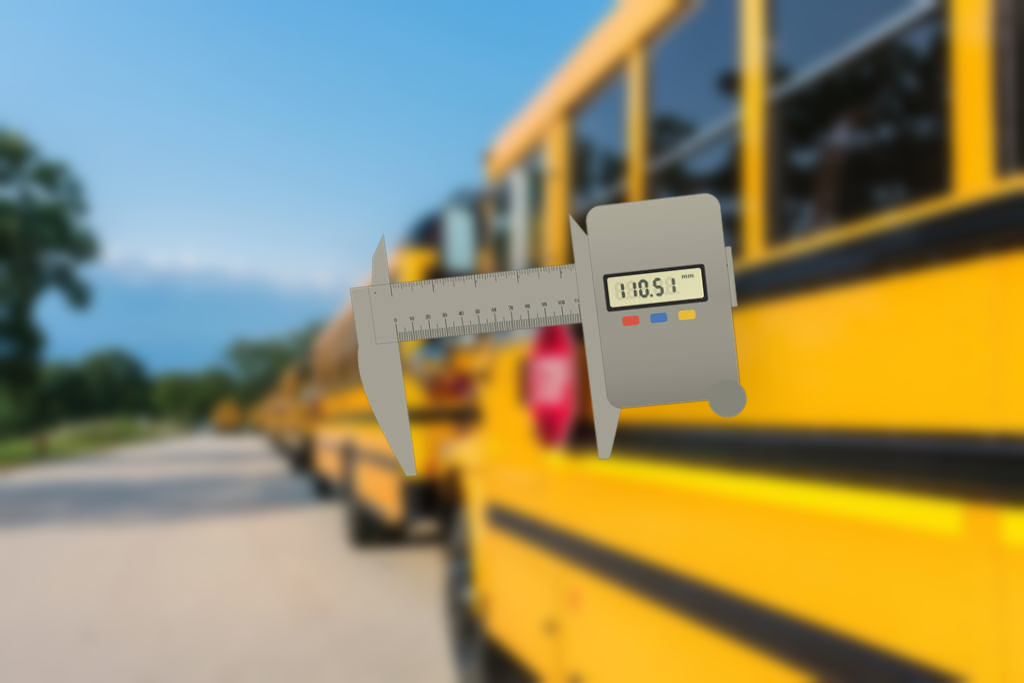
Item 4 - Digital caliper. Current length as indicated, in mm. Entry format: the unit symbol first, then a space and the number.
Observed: mm 110.51
